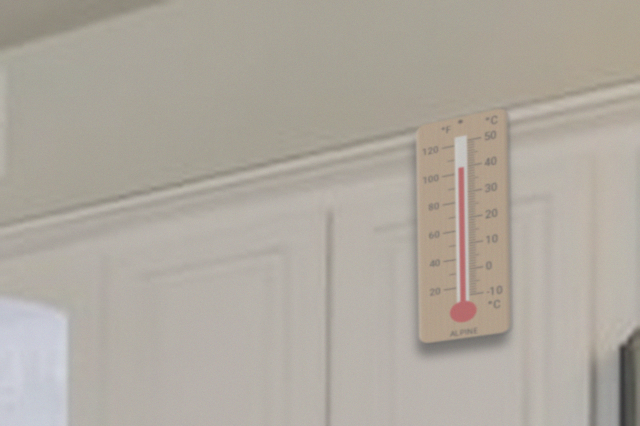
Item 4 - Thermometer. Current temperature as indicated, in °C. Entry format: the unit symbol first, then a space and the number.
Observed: °C 40
